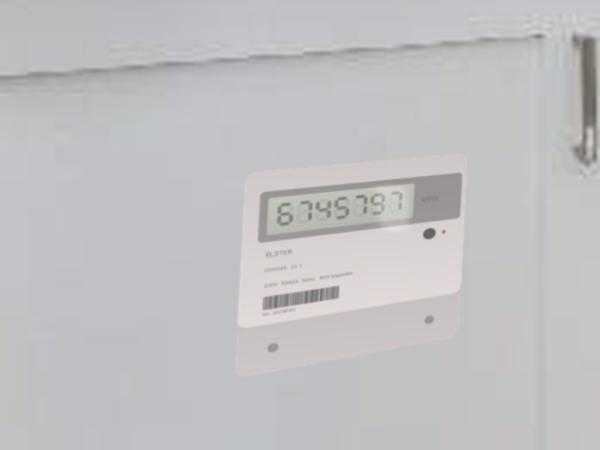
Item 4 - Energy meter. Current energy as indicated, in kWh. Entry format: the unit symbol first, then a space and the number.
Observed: kWh 6745797
